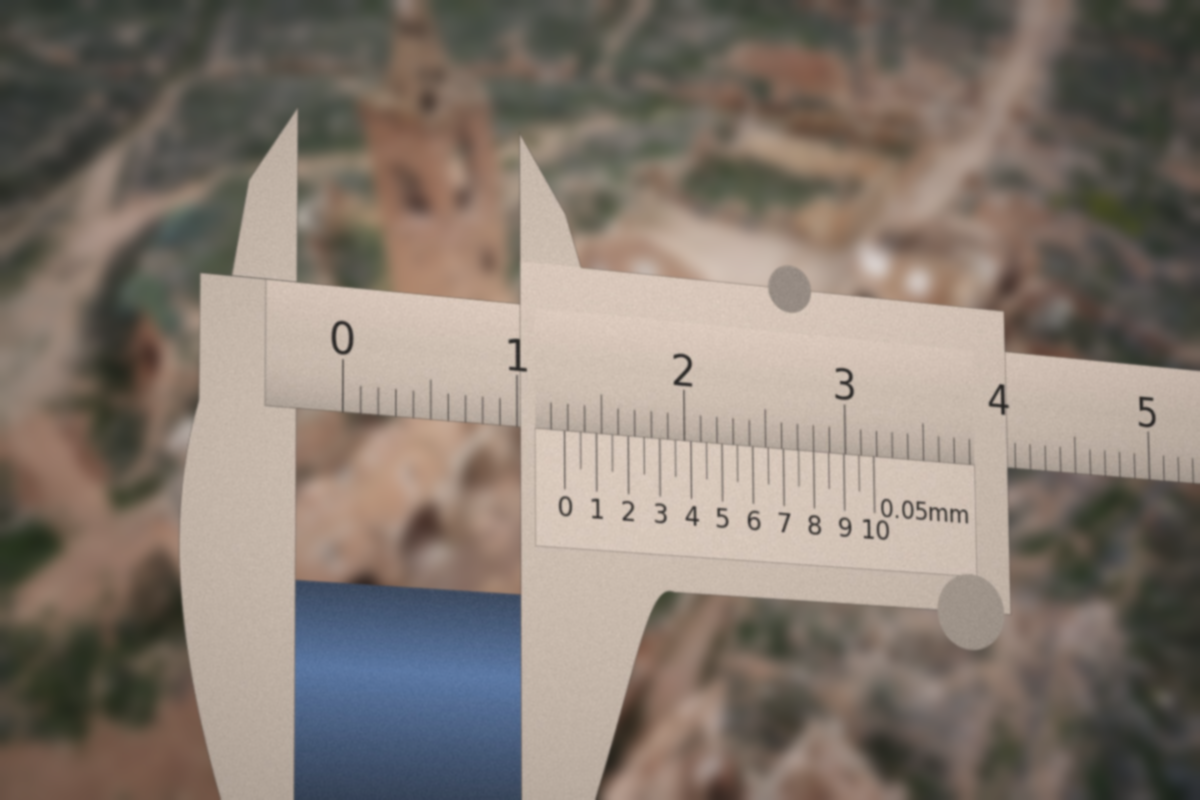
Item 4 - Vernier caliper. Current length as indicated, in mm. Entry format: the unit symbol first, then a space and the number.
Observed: mm 12.8
